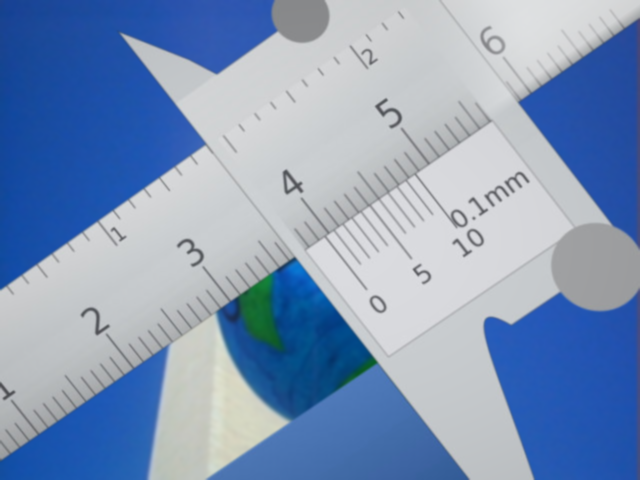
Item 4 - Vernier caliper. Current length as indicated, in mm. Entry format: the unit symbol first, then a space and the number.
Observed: mm 39.6
